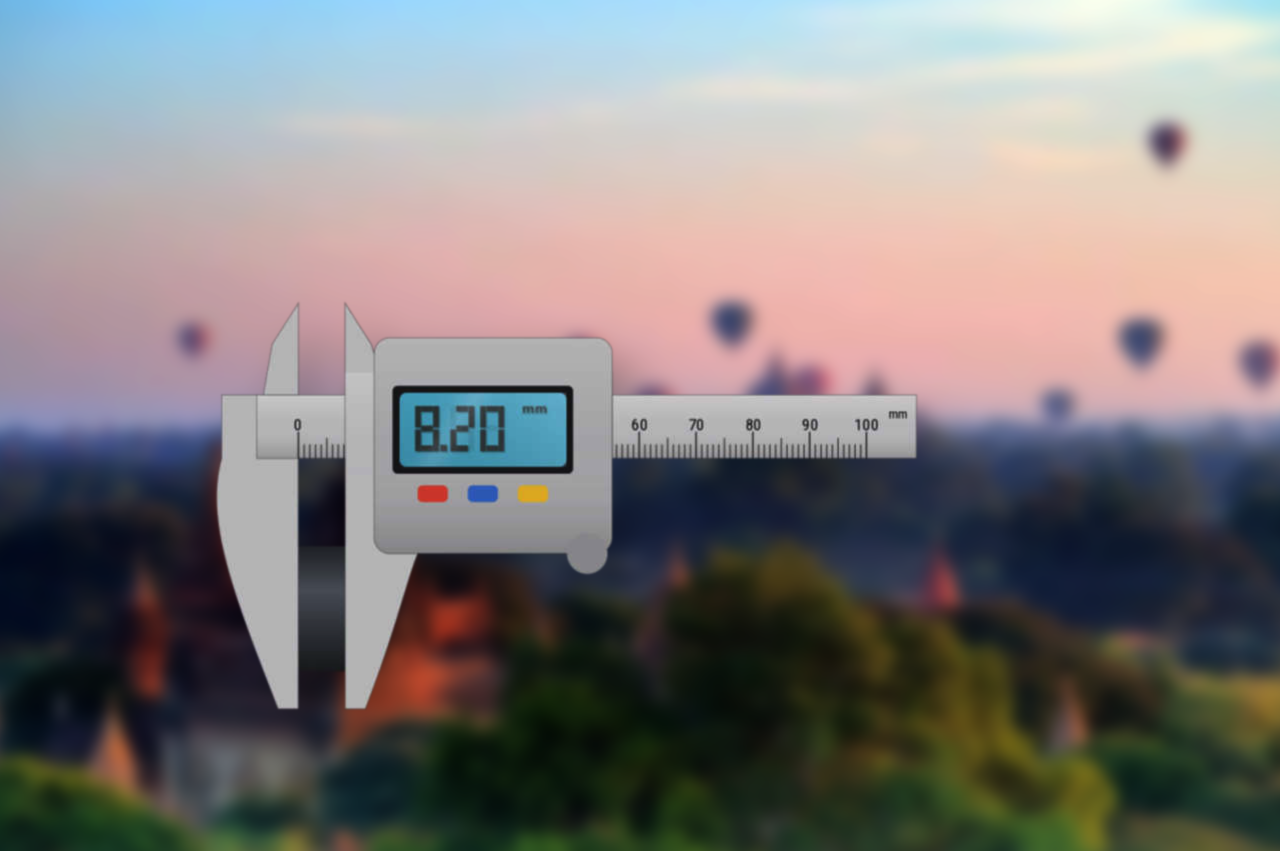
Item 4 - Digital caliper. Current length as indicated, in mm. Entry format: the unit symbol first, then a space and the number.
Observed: mm 8.20
